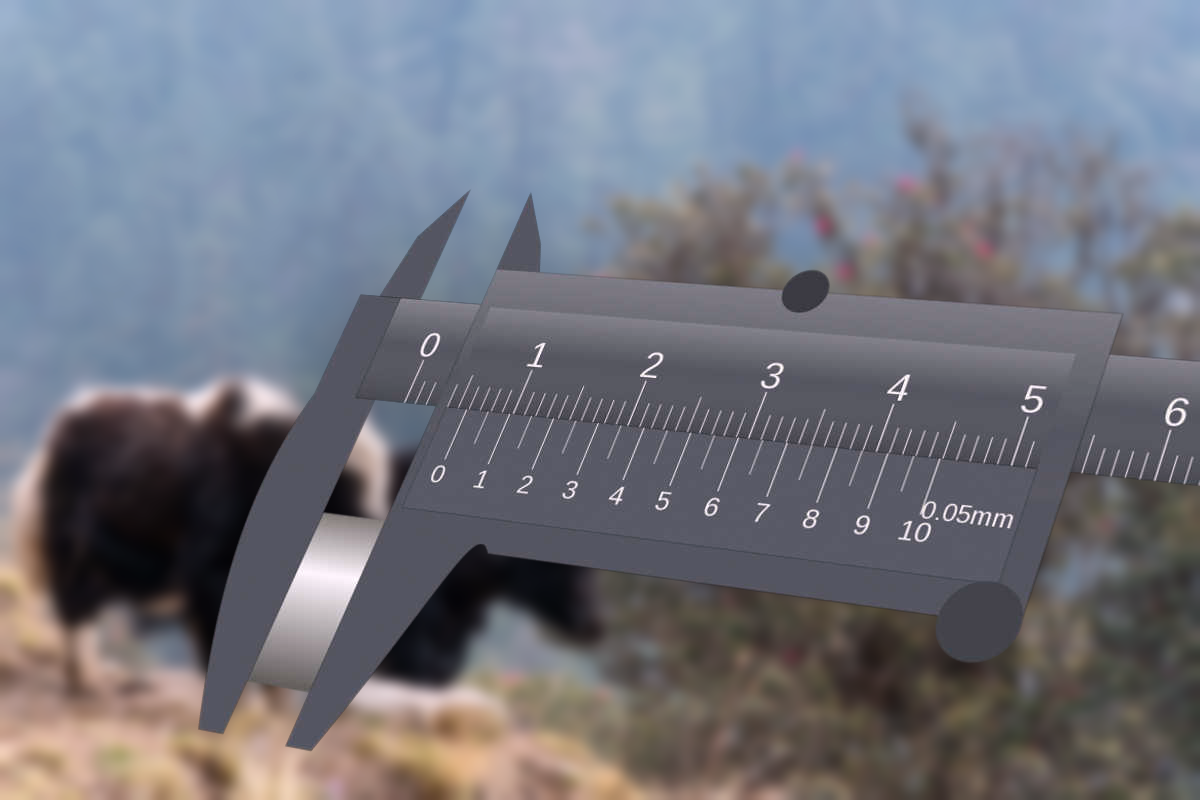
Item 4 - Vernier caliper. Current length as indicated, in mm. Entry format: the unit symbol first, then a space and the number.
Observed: mm 5.8
